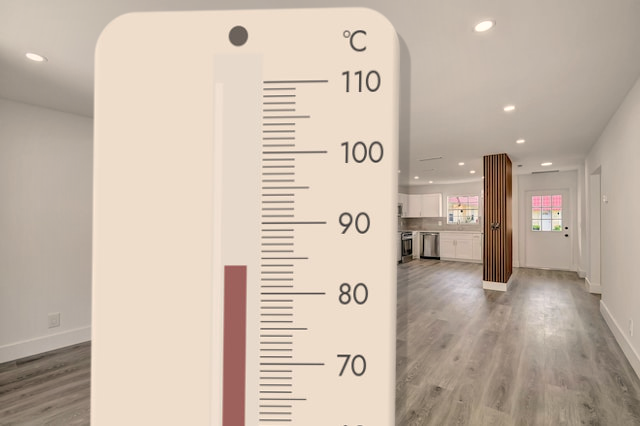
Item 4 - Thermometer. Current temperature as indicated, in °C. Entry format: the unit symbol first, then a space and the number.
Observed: °C 84
